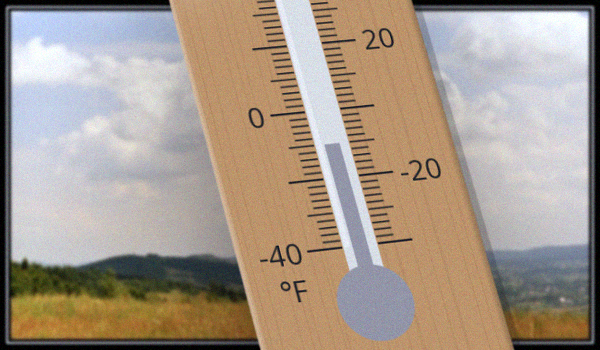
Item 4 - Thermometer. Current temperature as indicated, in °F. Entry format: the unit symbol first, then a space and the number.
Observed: °F -10
